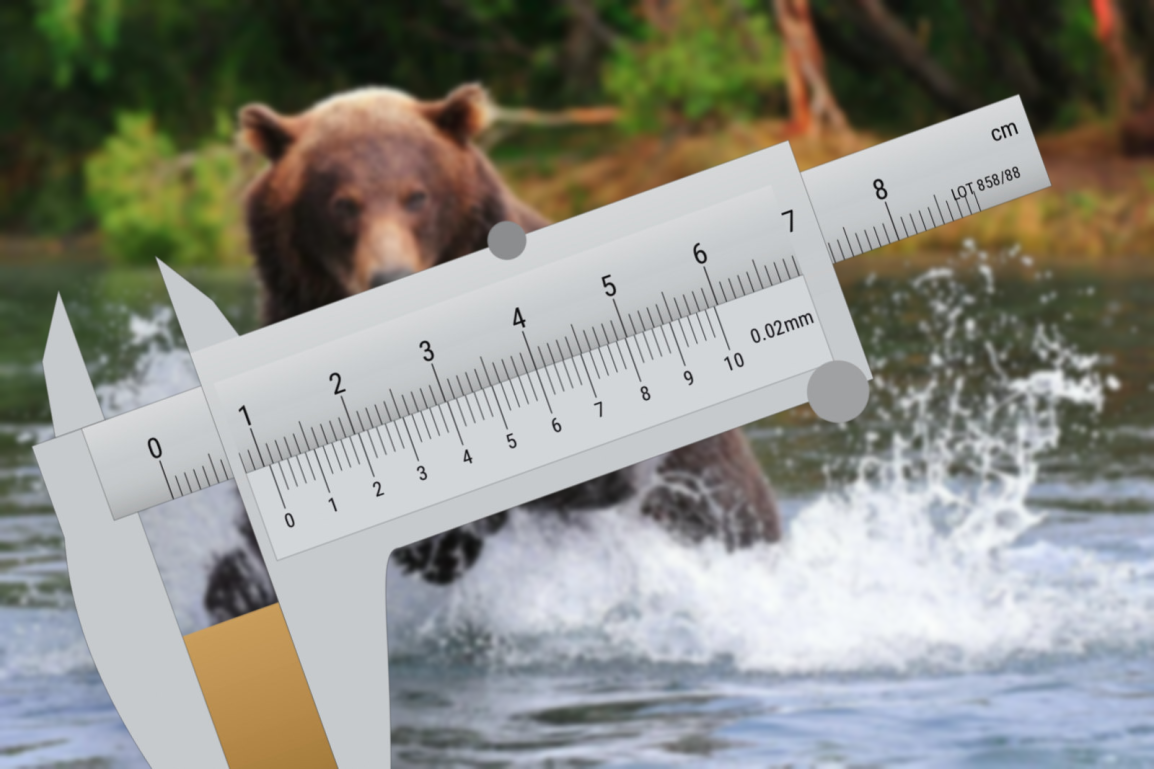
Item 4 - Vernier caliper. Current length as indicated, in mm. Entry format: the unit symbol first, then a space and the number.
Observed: mm 10.6
